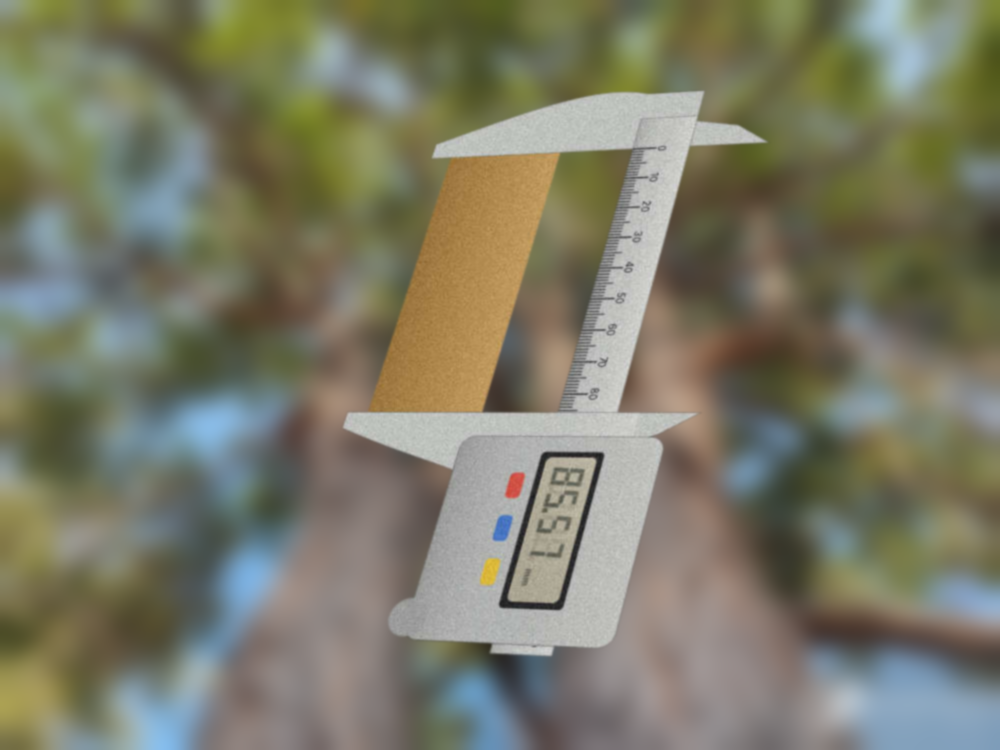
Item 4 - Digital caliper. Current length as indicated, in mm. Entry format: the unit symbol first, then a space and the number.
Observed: mm 85.57
